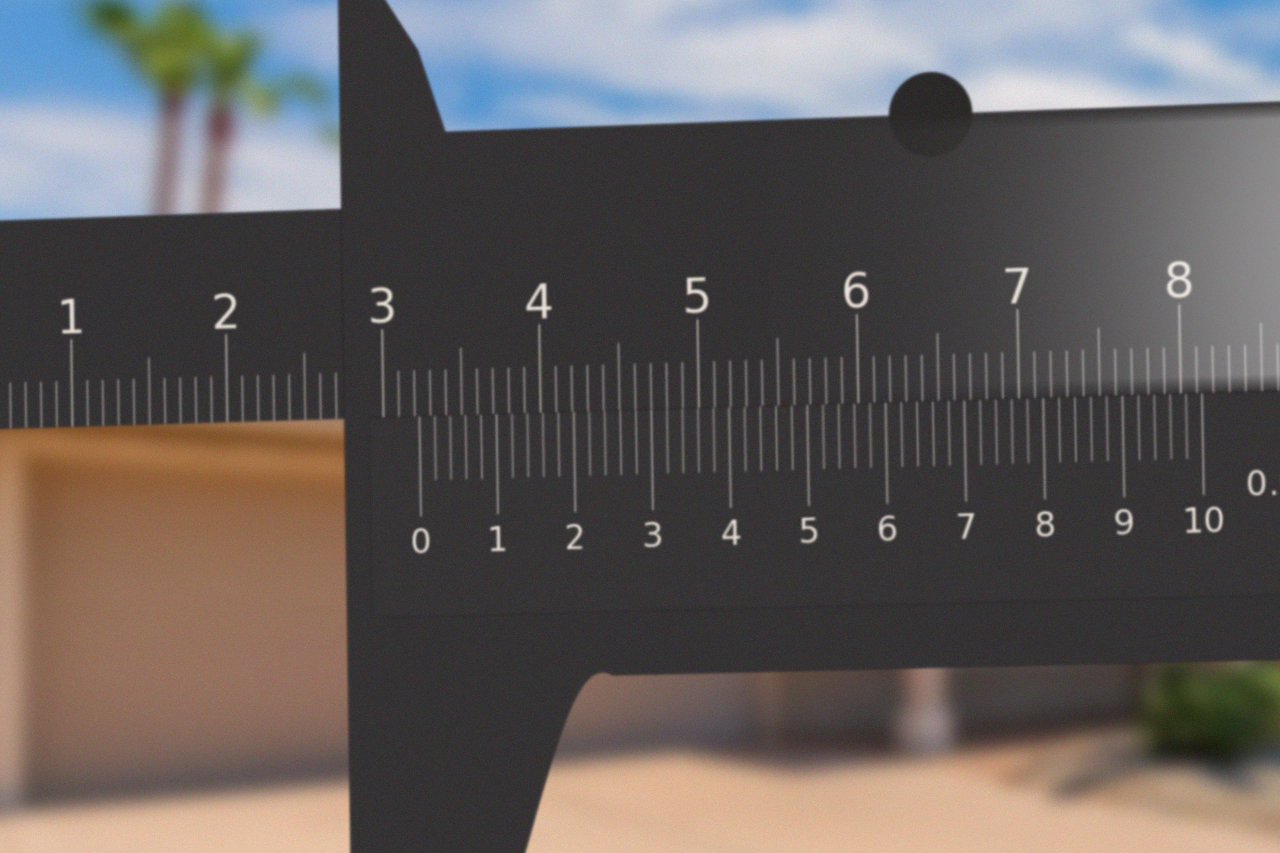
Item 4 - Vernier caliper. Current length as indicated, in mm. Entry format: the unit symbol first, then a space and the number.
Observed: mm 32.3
